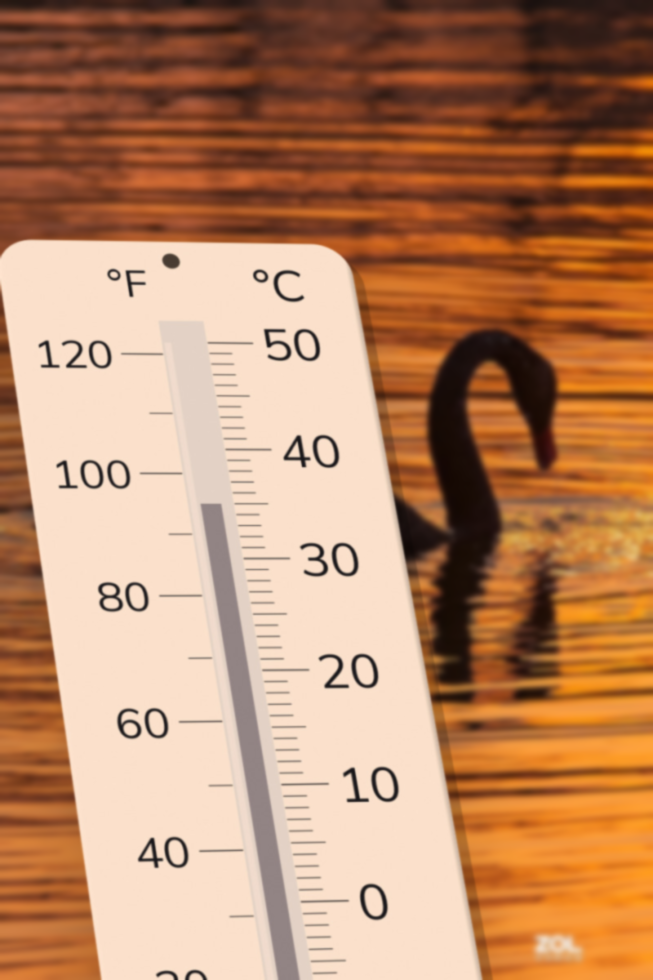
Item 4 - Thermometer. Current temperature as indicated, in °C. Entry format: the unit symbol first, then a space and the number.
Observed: °C 35
